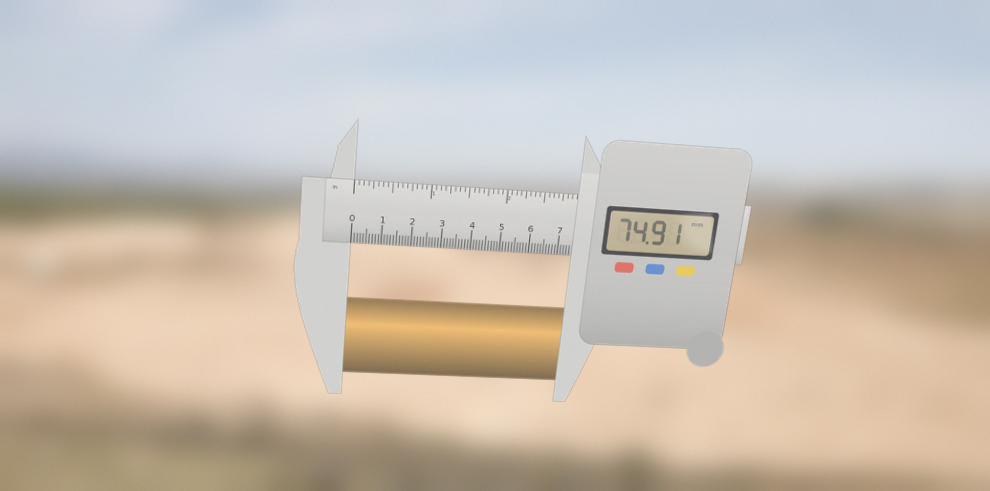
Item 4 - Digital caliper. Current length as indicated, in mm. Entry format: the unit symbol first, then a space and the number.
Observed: mm 74.91
